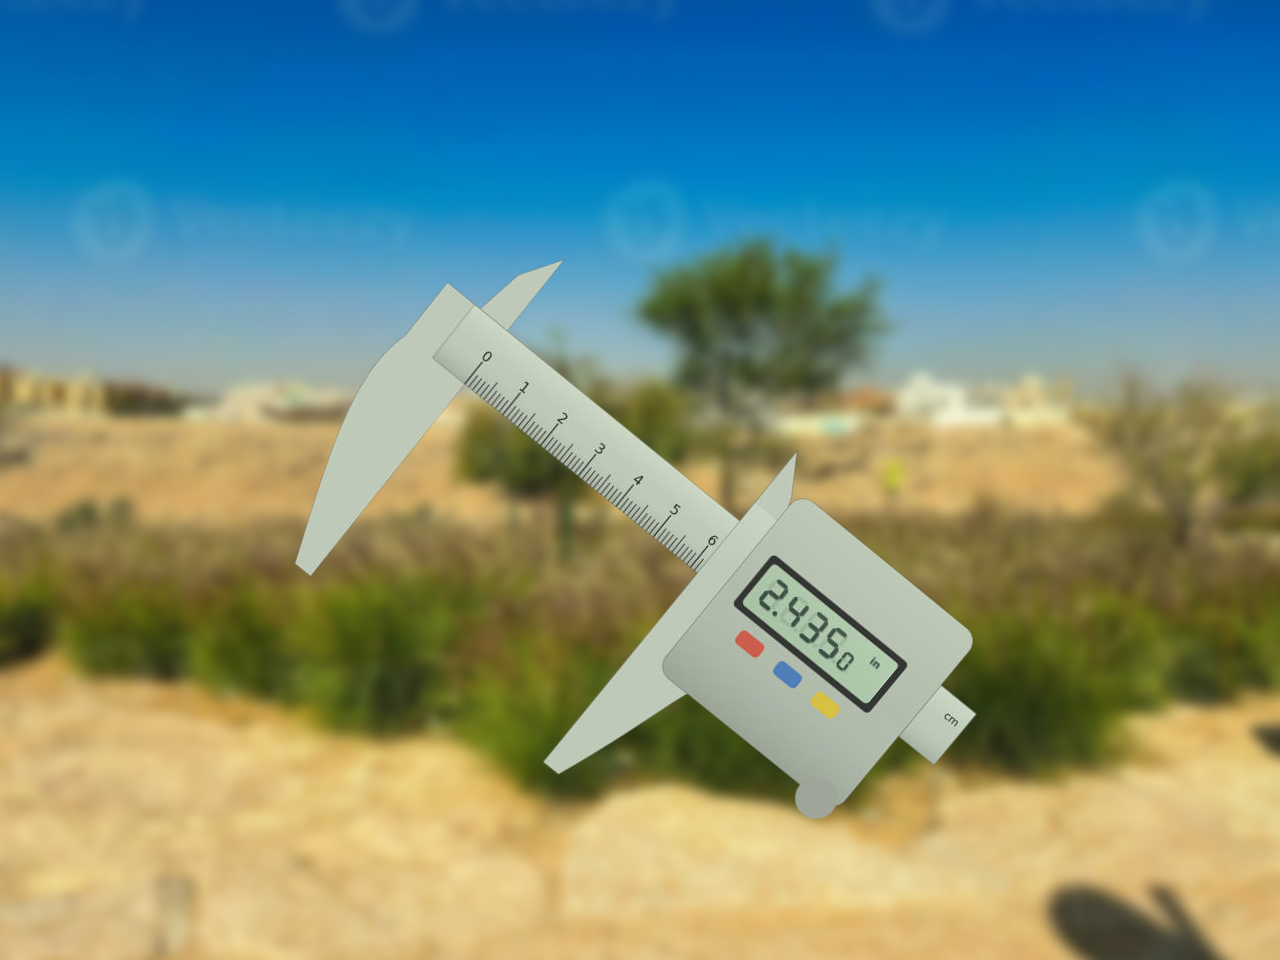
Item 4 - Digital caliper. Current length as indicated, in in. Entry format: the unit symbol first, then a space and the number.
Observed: in 2.4350
